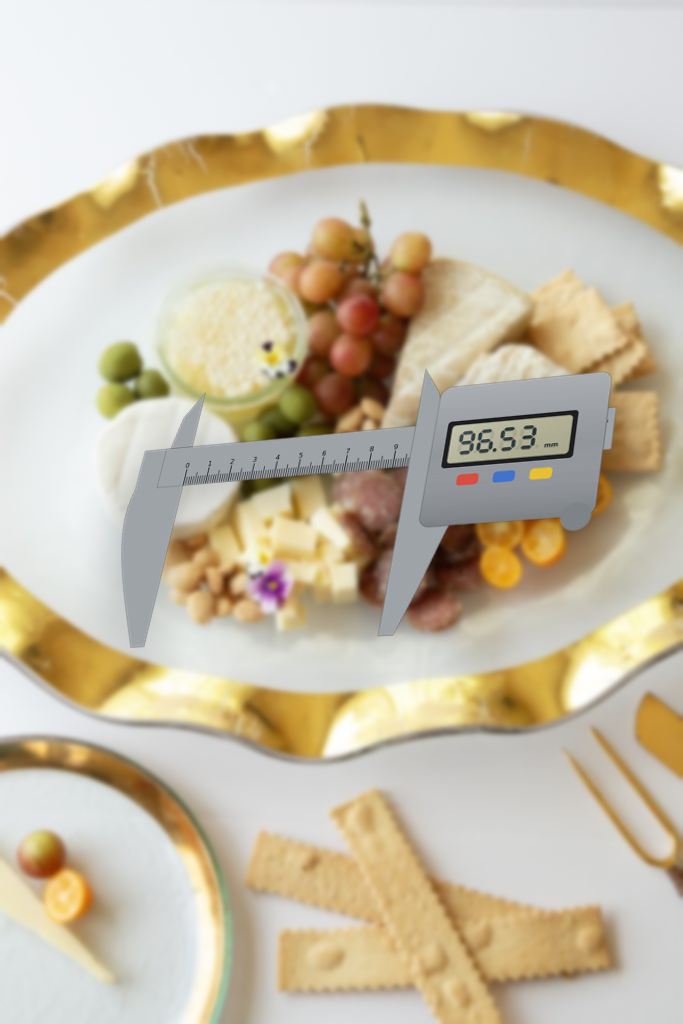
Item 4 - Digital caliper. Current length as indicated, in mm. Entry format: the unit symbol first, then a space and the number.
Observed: mm 96.53
